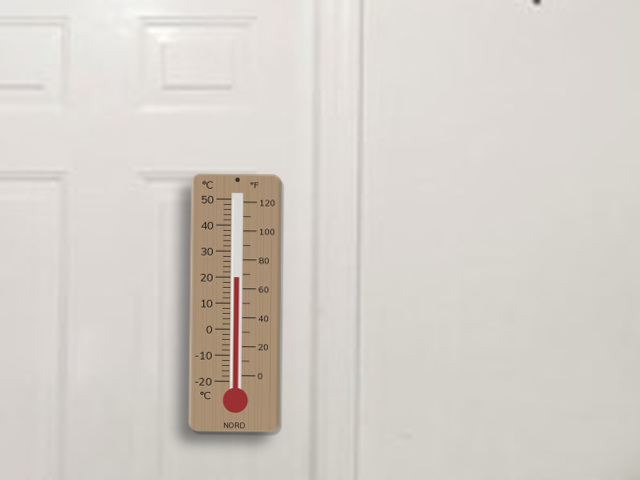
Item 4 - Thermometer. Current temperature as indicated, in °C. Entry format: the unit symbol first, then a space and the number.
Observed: °C 20
